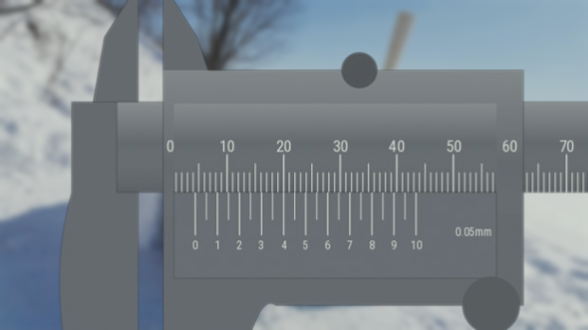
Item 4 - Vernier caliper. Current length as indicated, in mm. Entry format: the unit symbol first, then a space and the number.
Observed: mm 4.4
